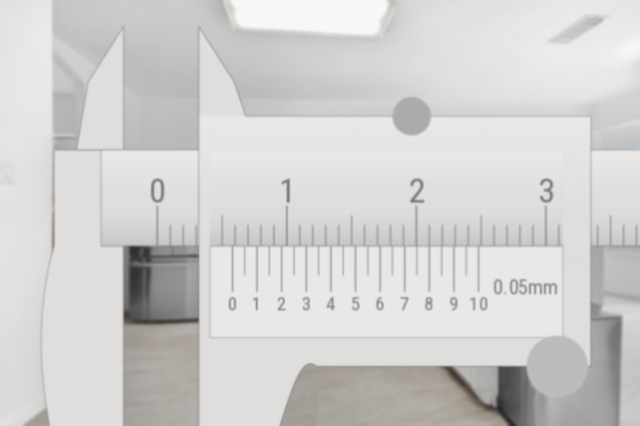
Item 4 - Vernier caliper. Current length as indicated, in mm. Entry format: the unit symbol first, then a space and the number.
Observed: mm 5.8
